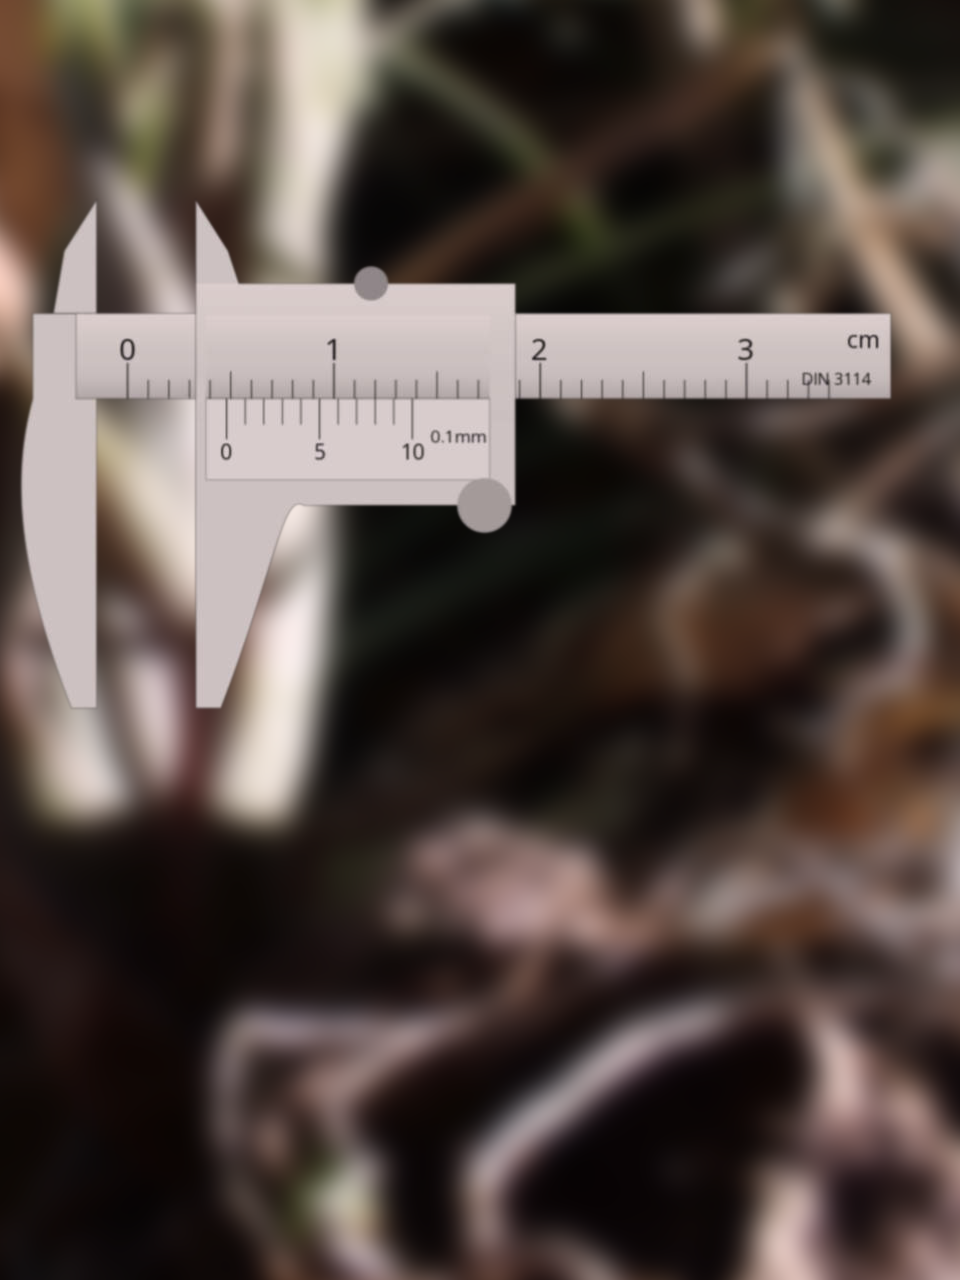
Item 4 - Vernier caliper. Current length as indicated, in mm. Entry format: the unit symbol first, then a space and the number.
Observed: mm 4.8
